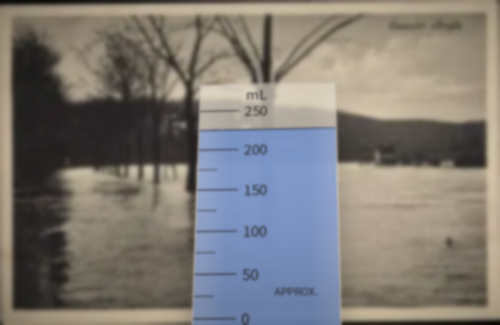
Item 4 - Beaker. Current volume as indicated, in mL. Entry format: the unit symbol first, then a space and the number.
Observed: mL 225
